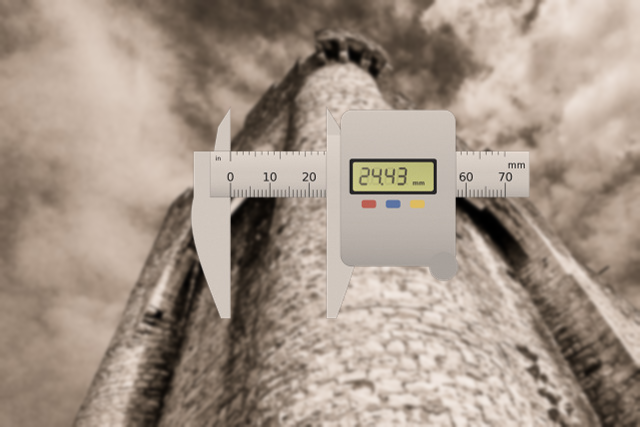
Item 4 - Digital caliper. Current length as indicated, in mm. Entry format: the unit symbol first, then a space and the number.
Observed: mm 24.43
